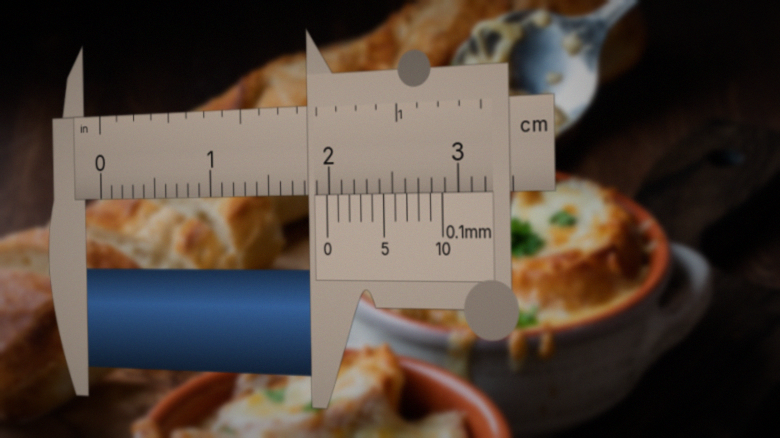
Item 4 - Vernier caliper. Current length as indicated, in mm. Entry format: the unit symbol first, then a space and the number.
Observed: mm 19.8
